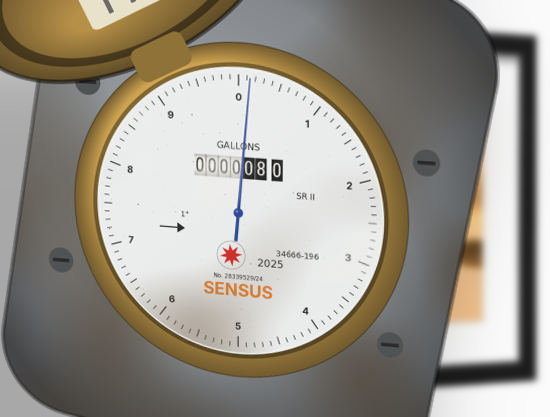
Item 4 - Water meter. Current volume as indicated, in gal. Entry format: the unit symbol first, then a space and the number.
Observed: gal 80.1
